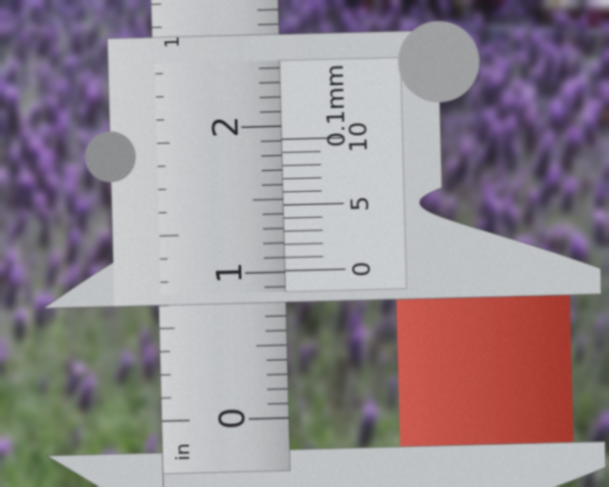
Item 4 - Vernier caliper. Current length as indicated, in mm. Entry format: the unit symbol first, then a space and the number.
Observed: mm 10.1
